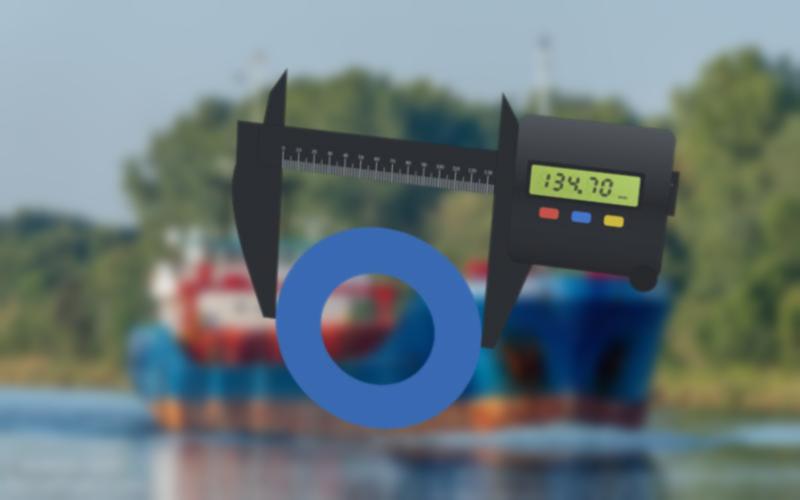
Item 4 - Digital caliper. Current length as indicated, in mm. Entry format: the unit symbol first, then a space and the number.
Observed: mm 134.70
